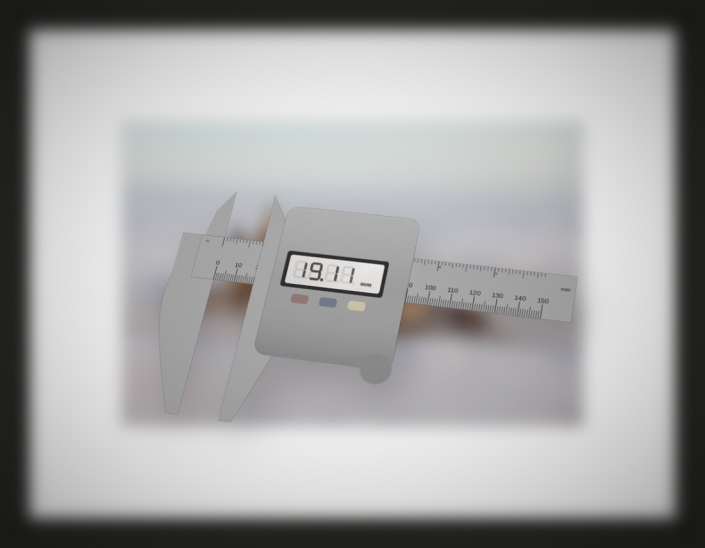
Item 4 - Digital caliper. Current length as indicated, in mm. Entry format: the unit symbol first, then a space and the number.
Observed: mm 19.11
